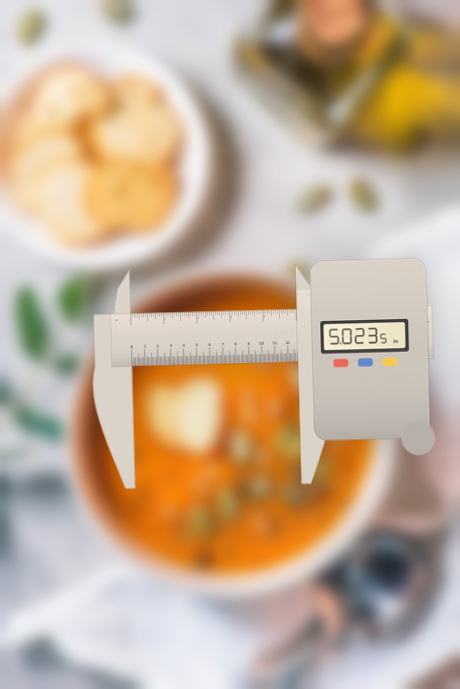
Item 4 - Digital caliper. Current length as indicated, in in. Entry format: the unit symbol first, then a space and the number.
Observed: in 5.0235
